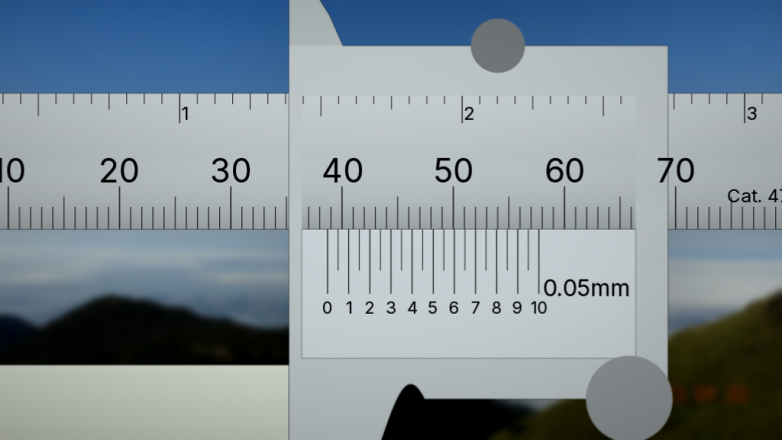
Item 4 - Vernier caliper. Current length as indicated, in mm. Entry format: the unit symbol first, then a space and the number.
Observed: mm 38.7
